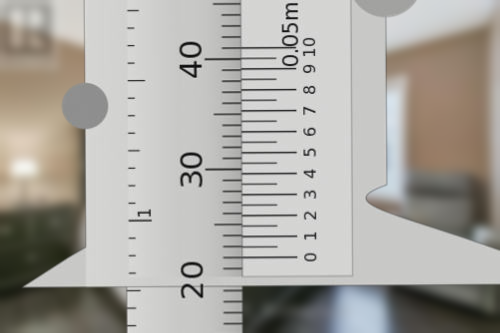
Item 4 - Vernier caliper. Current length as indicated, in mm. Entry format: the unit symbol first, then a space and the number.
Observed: mm 22.0
